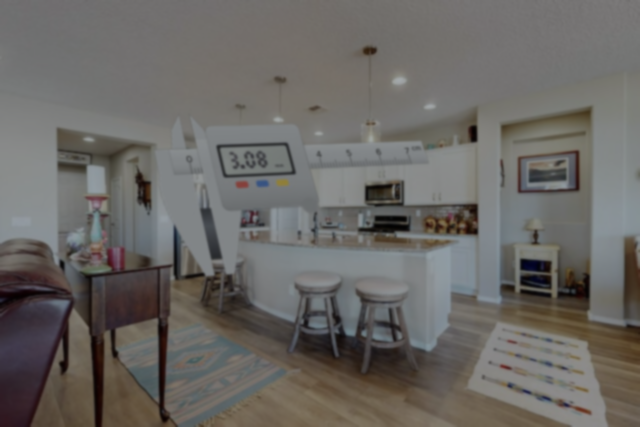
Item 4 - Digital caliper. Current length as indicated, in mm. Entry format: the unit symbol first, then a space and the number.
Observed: mm 3.08
